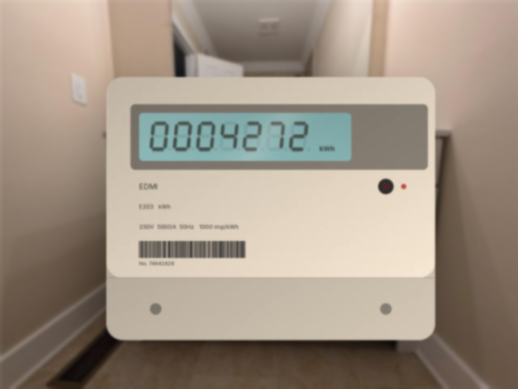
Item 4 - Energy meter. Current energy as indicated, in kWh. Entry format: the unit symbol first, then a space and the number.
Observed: kWh 4272
